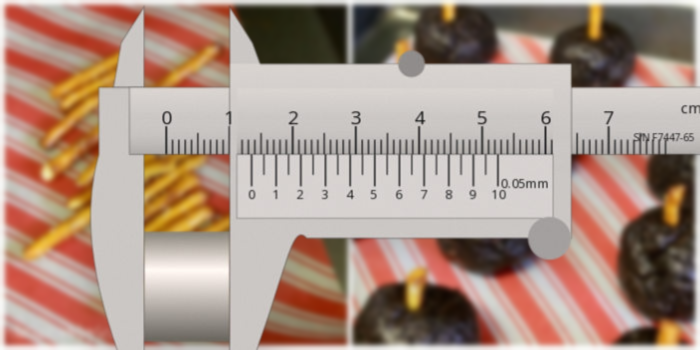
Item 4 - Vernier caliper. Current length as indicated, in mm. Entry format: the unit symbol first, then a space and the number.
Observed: mm 13.5
